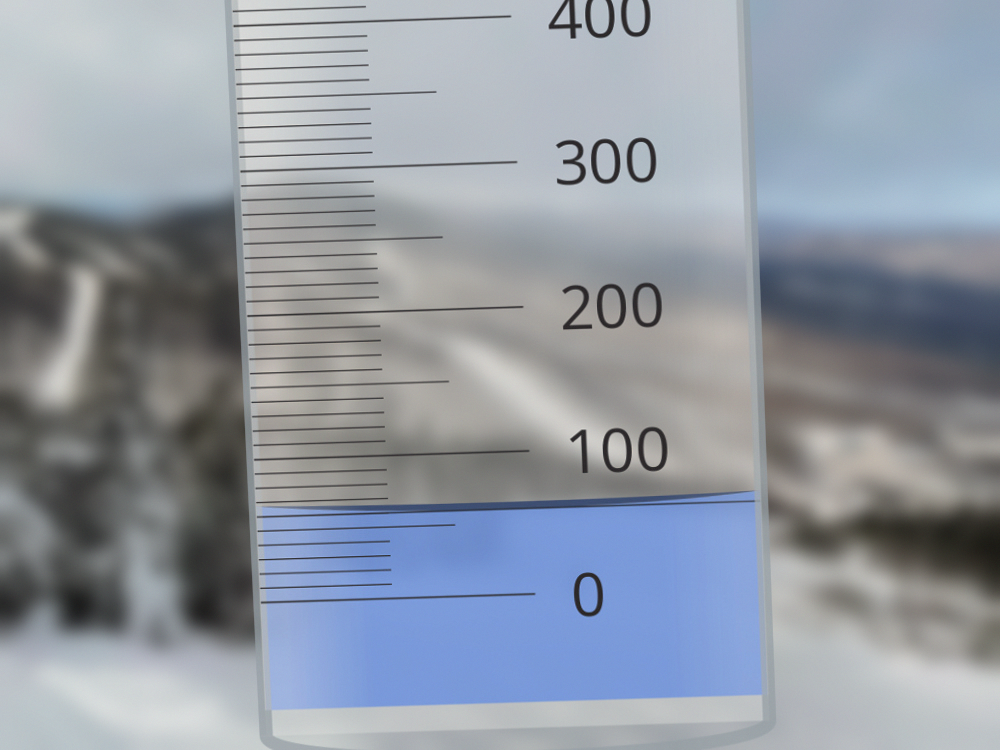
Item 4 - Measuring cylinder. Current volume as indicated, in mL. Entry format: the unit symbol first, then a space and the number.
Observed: mL 60
